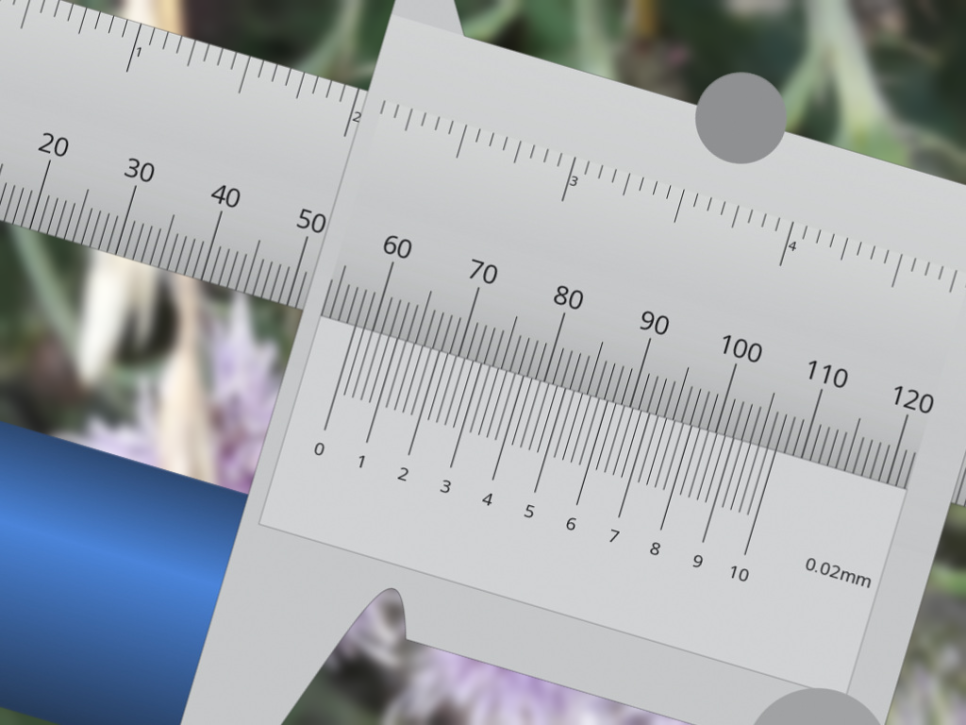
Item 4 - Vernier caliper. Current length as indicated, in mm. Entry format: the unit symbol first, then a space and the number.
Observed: mm 58.0
